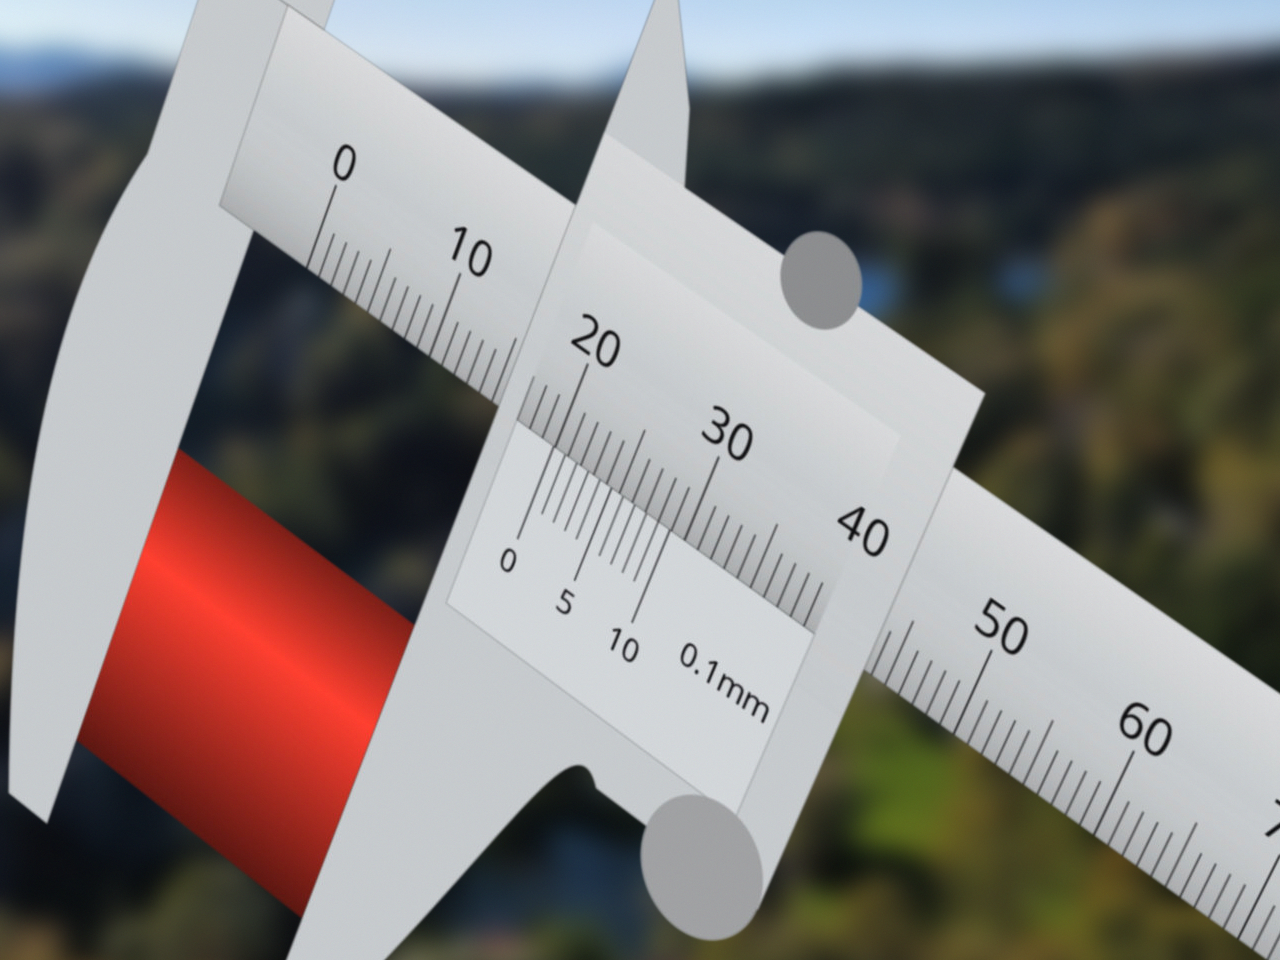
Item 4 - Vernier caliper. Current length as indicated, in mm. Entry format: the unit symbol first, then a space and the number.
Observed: mm 19.9
